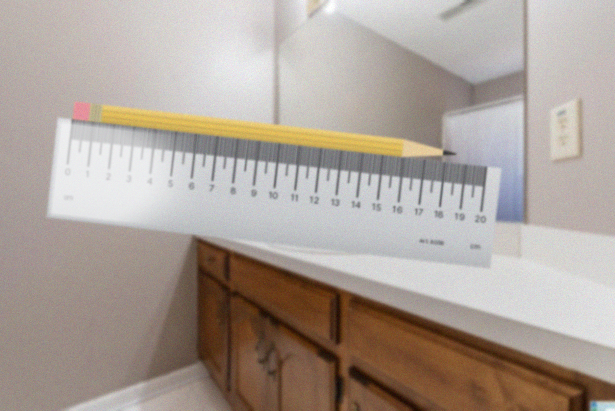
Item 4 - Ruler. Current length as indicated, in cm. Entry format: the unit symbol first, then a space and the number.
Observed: cm 18.5
